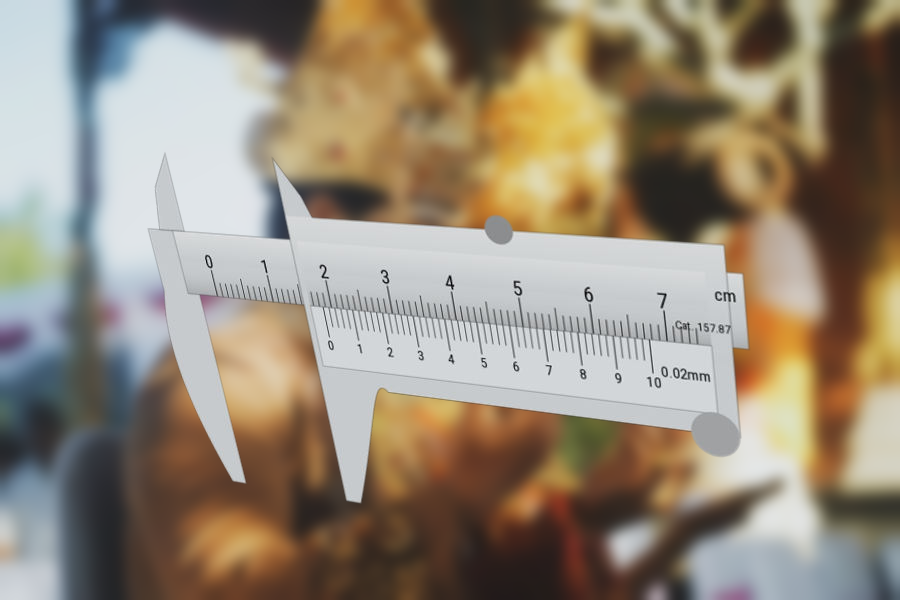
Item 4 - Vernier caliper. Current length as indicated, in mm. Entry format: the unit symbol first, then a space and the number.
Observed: mm 18.6
